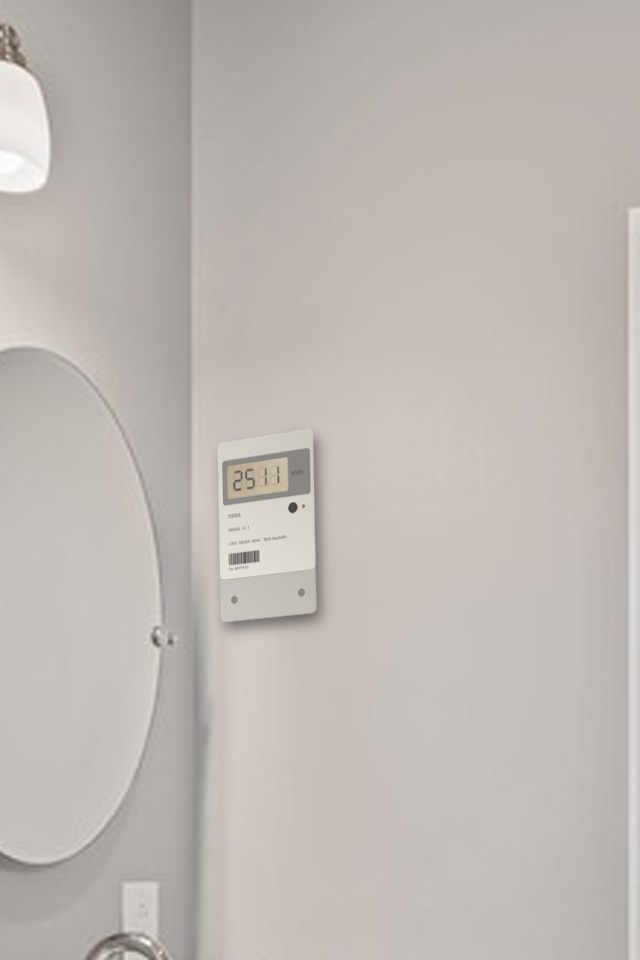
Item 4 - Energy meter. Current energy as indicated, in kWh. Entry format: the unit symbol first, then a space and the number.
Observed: kWh 2511
